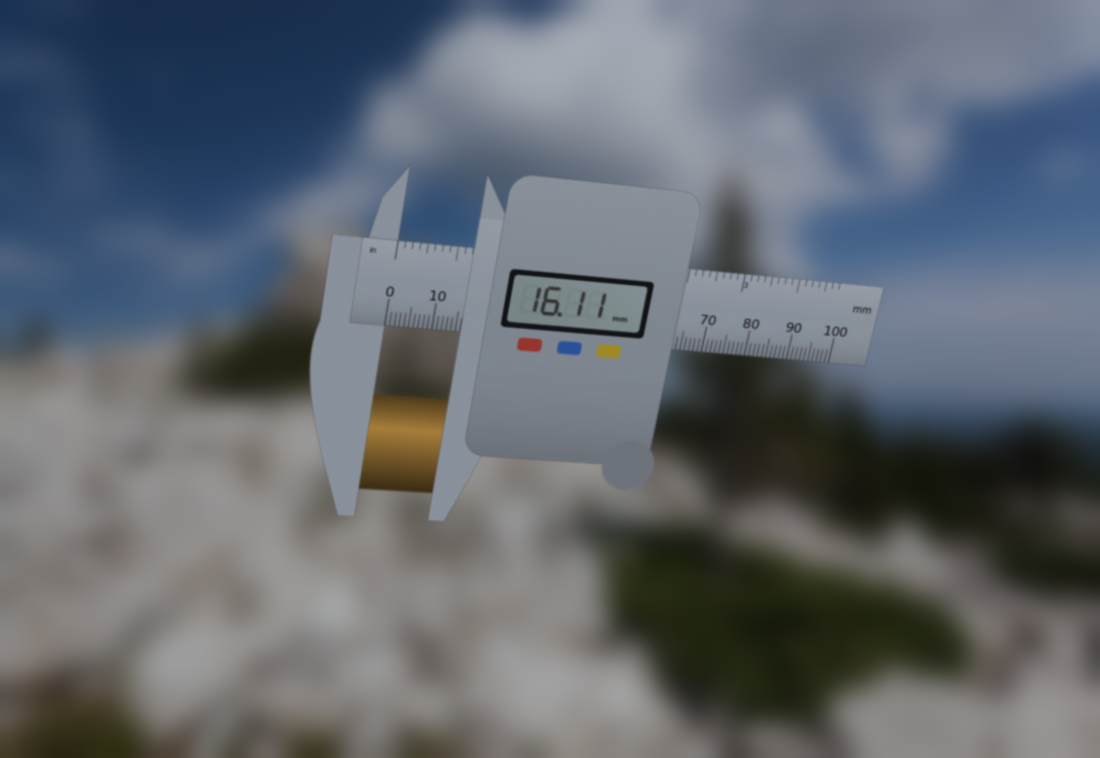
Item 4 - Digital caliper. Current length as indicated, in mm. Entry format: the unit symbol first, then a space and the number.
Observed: mm 16.11
